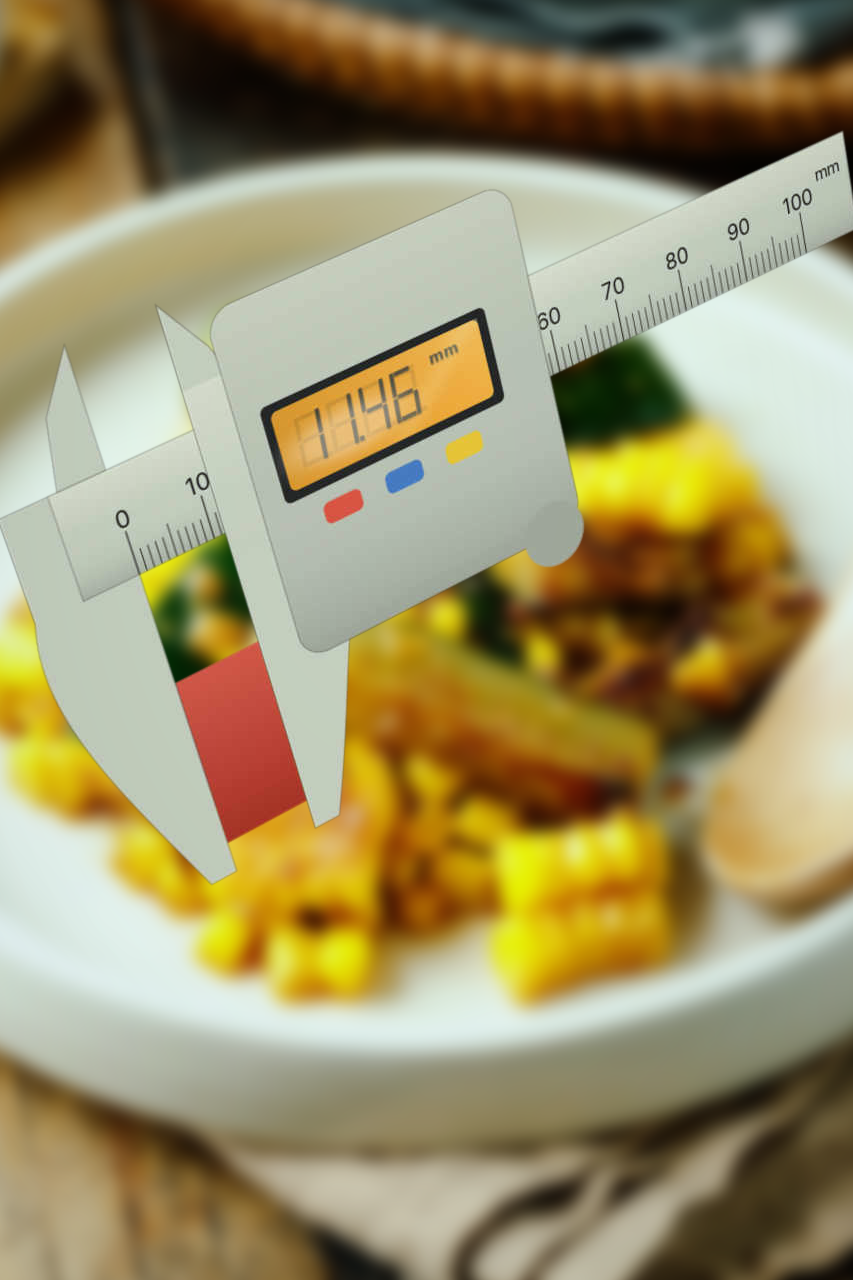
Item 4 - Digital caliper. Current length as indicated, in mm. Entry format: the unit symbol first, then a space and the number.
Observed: mm 11.46
